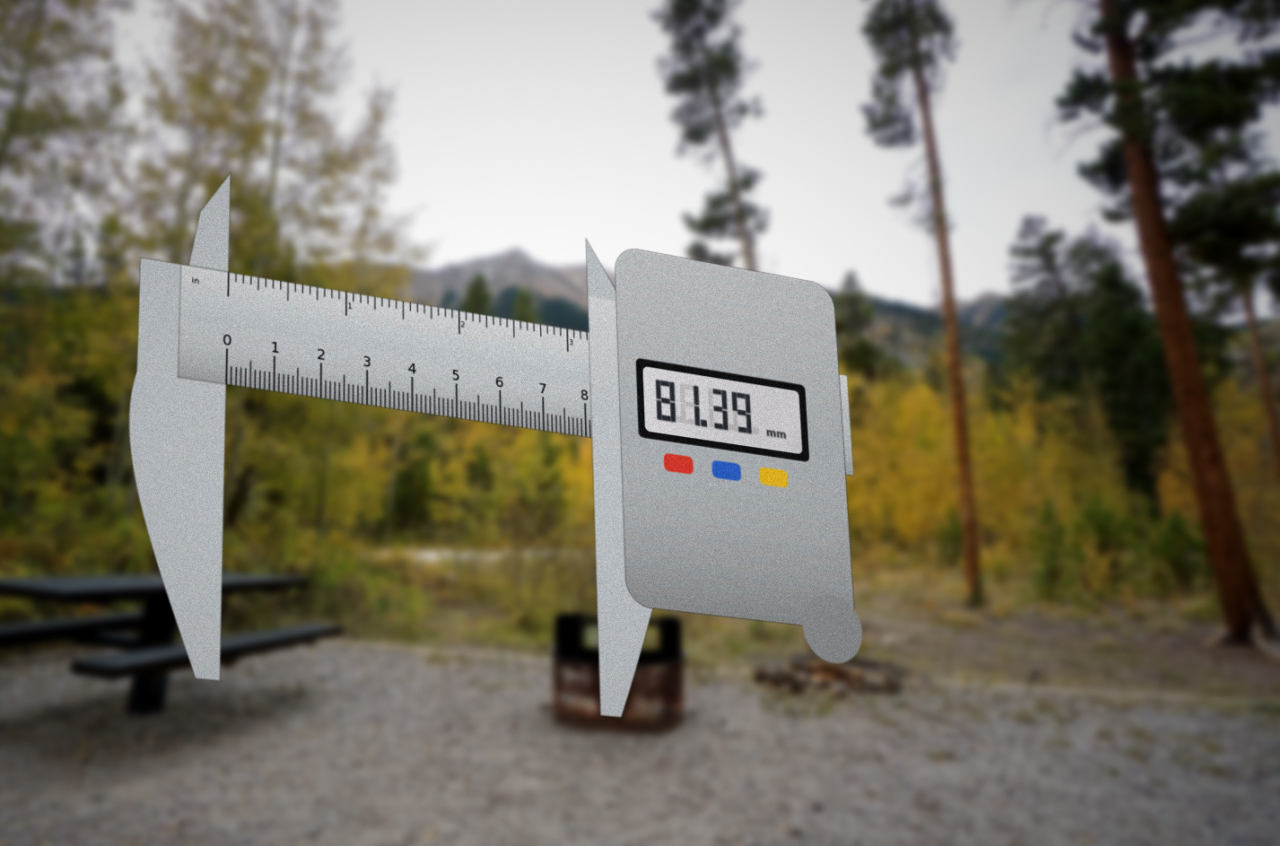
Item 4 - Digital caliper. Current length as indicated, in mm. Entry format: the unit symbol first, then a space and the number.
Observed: mm 81.39
